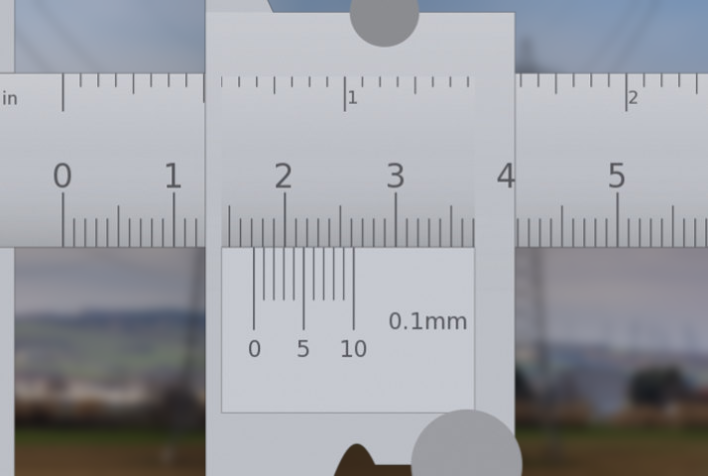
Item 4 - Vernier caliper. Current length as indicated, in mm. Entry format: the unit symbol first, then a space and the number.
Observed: mm 17.2
